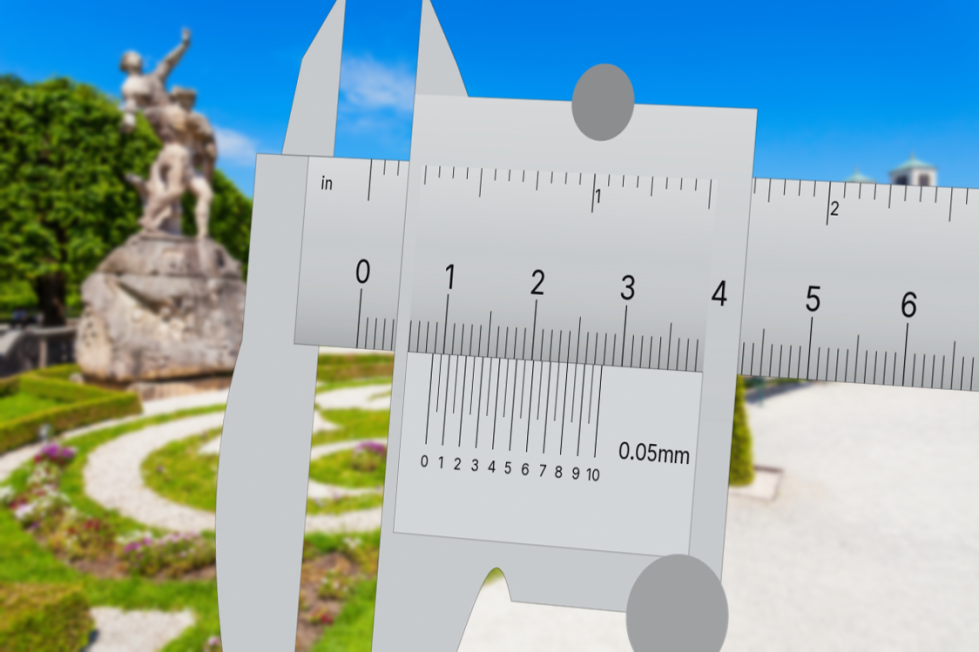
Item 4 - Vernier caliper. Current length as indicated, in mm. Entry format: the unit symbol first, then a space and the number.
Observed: mm 8.8
